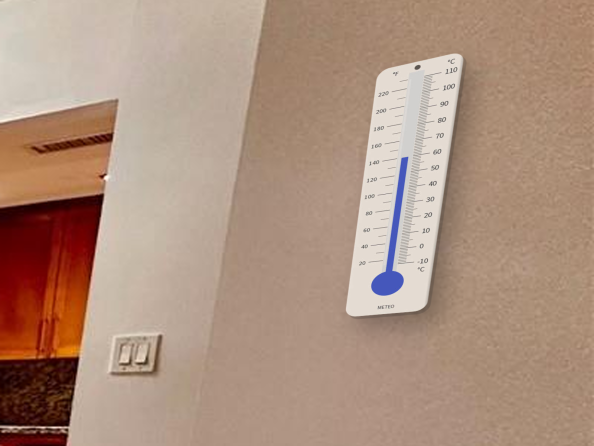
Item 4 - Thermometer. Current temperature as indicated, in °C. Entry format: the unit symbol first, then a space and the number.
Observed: °C 60
